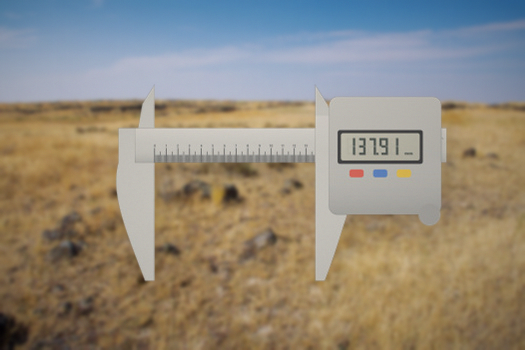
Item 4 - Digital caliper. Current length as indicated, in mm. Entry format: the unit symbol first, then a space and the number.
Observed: mm 137.91
